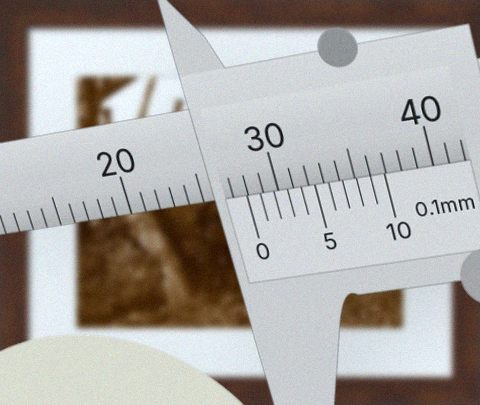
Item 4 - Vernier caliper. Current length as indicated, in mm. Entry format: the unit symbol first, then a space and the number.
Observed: mm 27.9
